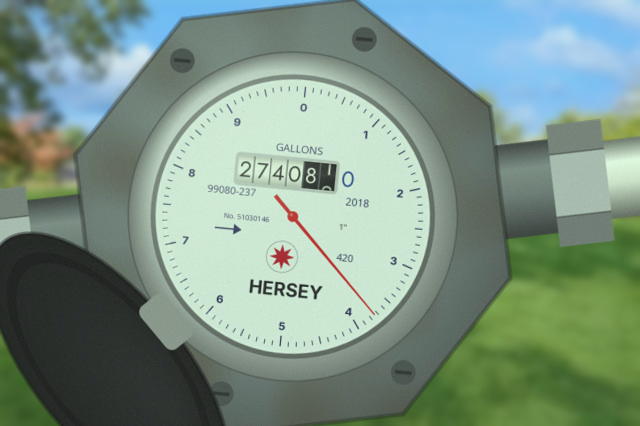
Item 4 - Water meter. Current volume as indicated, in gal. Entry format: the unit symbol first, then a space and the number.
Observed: gal 2740813.7
